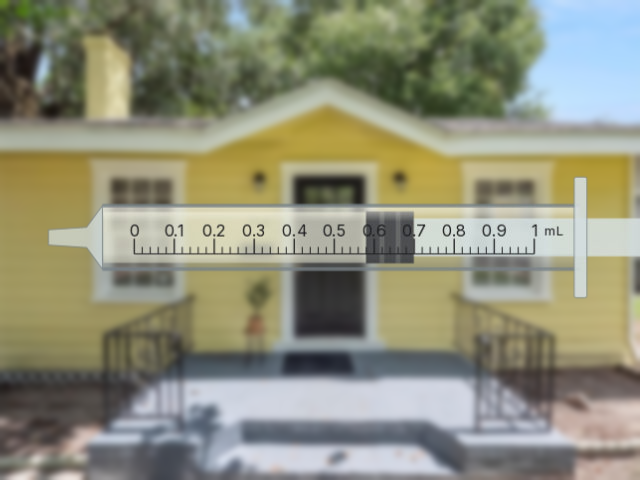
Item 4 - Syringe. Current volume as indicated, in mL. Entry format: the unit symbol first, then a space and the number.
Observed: mL 0.58
